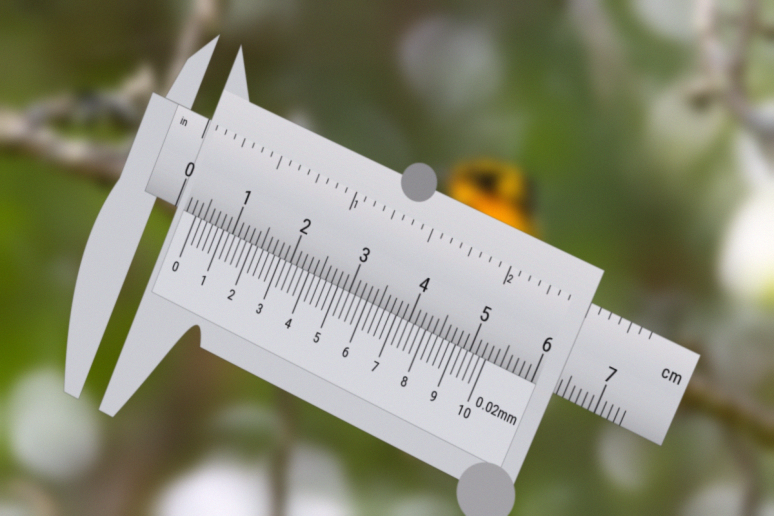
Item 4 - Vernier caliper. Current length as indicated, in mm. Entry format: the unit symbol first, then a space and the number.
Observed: mm 3.6
